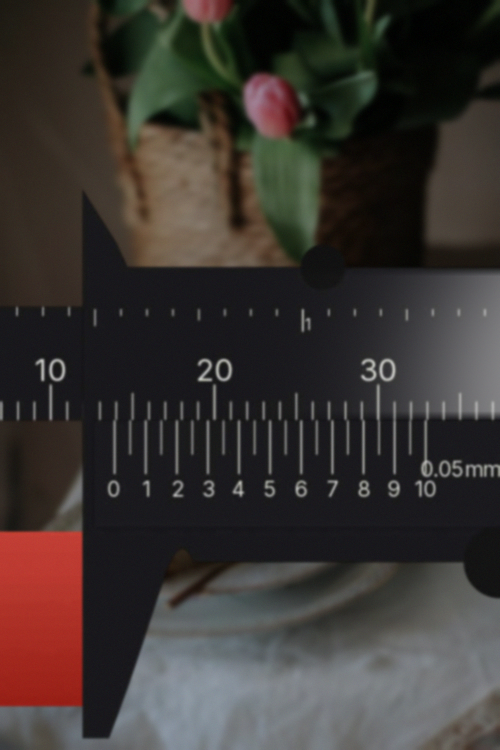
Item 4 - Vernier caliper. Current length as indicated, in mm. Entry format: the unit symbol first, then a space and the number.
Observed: mm 13.9
